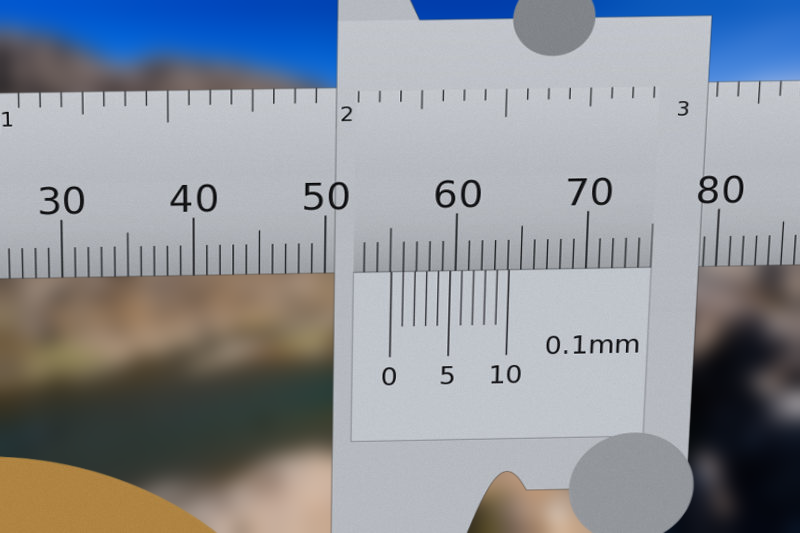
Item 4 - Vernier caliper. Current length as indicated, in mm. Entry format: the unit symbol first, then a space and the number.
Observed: mm 55.1
